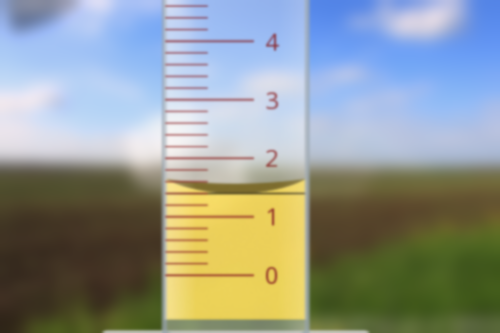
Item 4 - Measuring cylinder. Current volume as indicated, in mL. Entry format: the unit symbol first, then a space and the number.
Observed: mL 1.4
